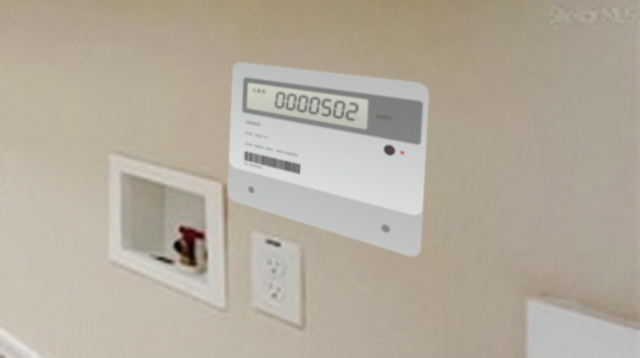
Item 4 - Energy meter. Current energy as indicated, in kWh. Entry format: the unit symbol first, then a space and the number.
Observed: kWh 502
